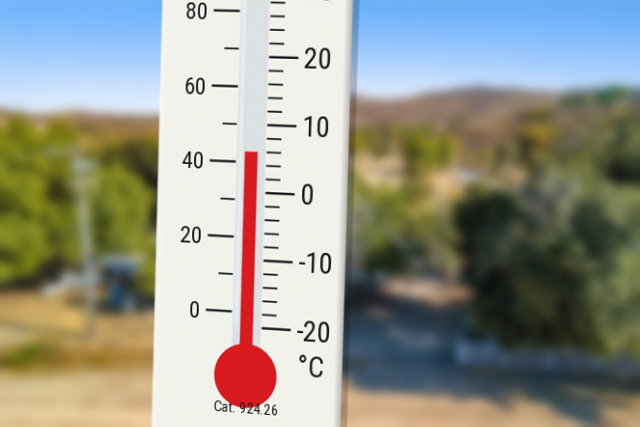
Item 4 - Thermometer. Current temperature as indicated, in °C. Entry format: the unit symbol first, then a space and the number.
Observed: °C 6
